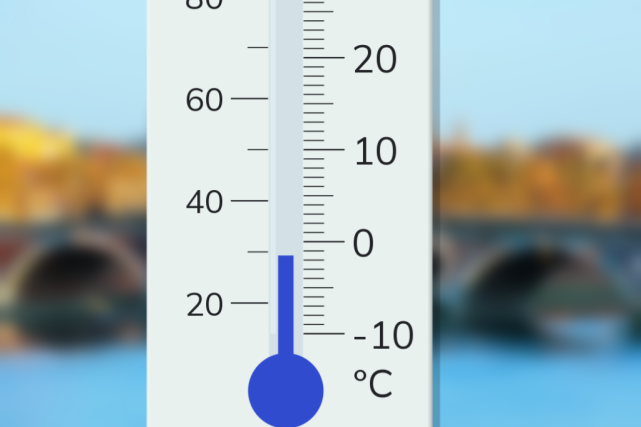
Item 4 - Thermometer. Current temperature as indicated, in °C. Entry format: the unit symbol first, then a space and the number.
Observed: °C -1.5
